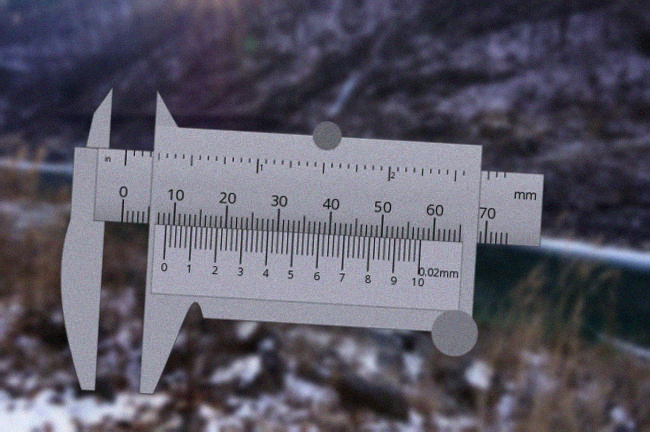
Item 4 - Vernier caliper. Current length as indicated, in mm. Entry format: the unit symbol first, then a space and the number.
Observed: mm 8.5
